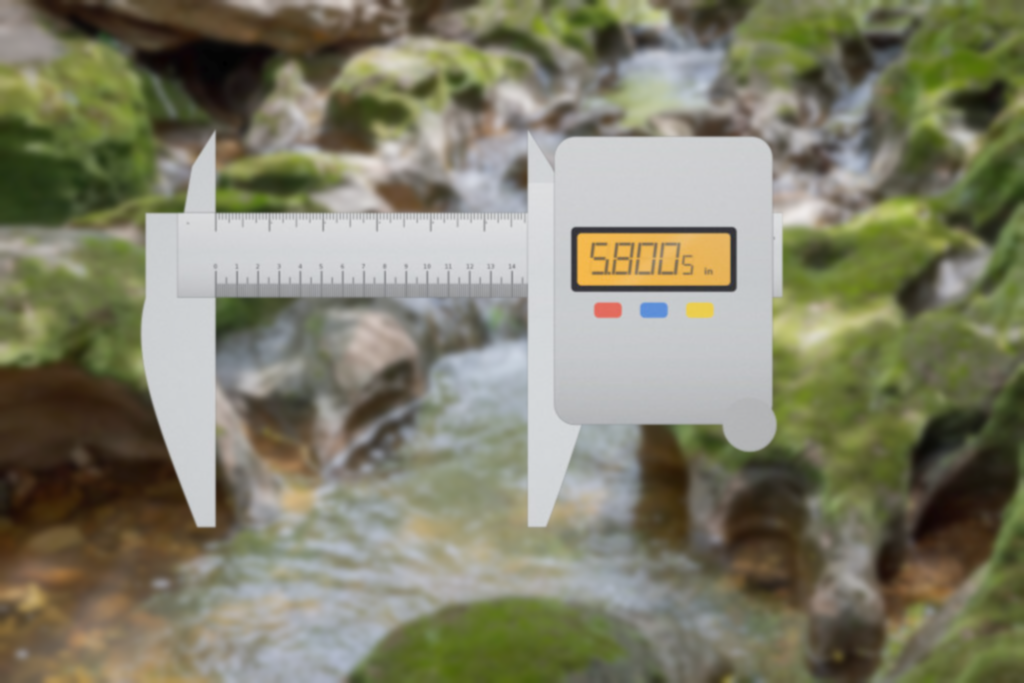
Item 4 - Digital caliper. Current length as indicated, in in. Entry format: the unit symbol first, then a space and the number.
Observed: in 5.8005
